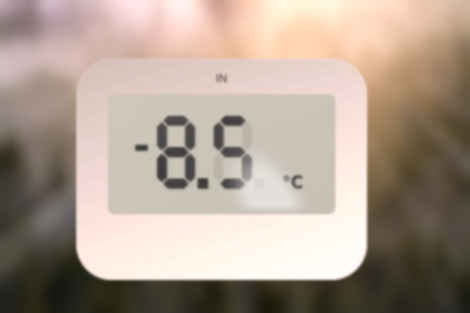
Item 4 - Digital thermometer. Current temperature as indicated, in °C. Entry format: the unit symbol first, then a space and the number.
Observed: °C -8.5
